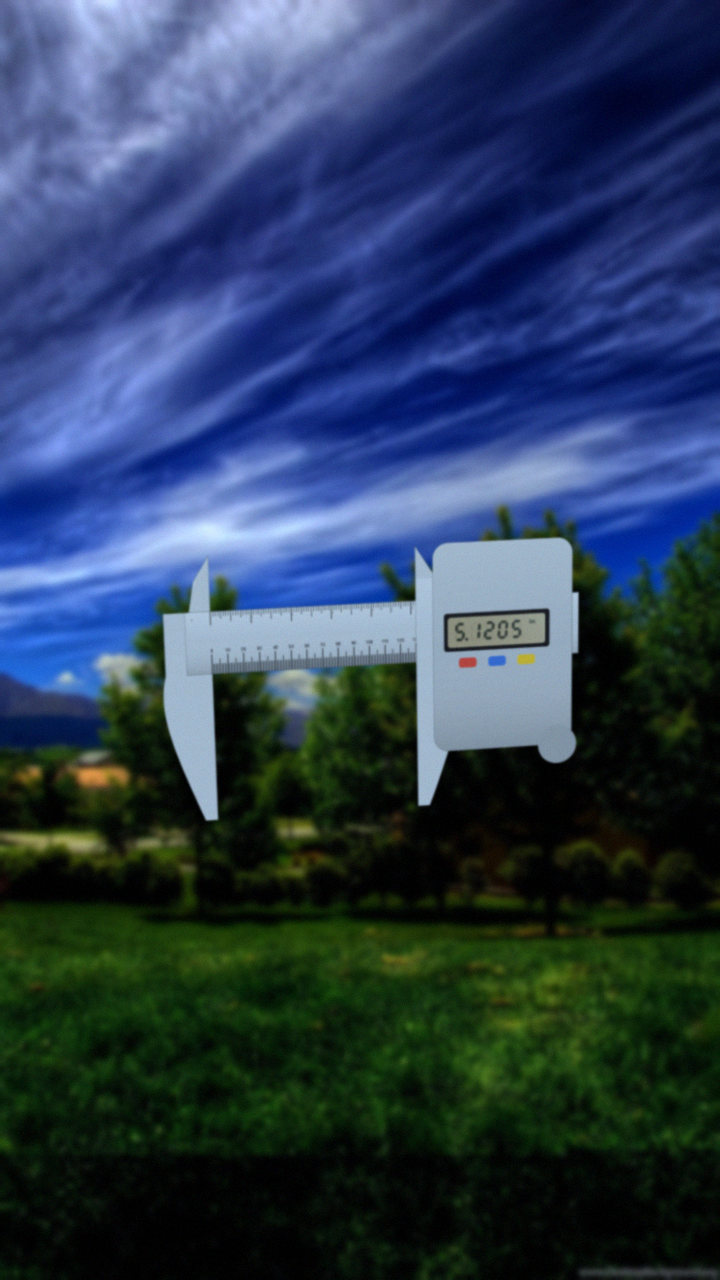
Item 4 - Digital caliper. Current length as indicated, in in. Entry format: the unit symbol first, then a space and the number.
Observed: in 5.1205
